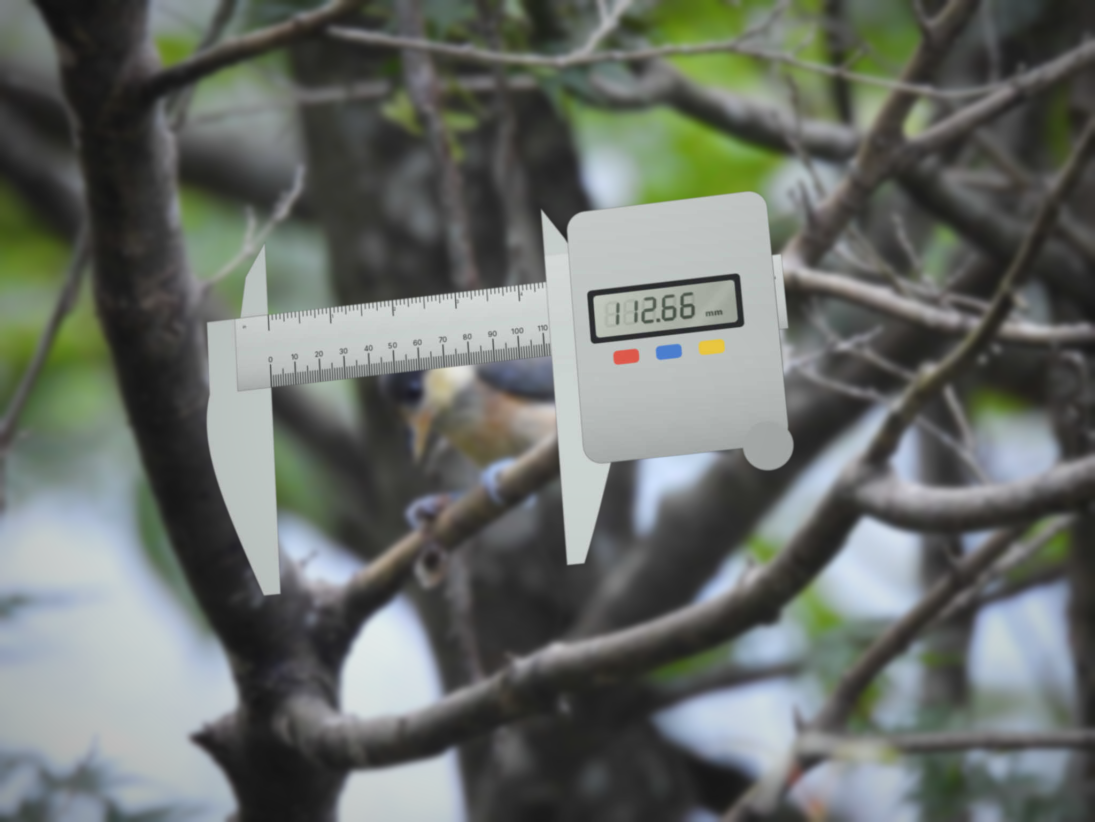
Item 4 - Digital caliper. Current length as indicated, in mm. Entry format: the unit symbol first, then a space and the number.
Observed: mm 112.66
